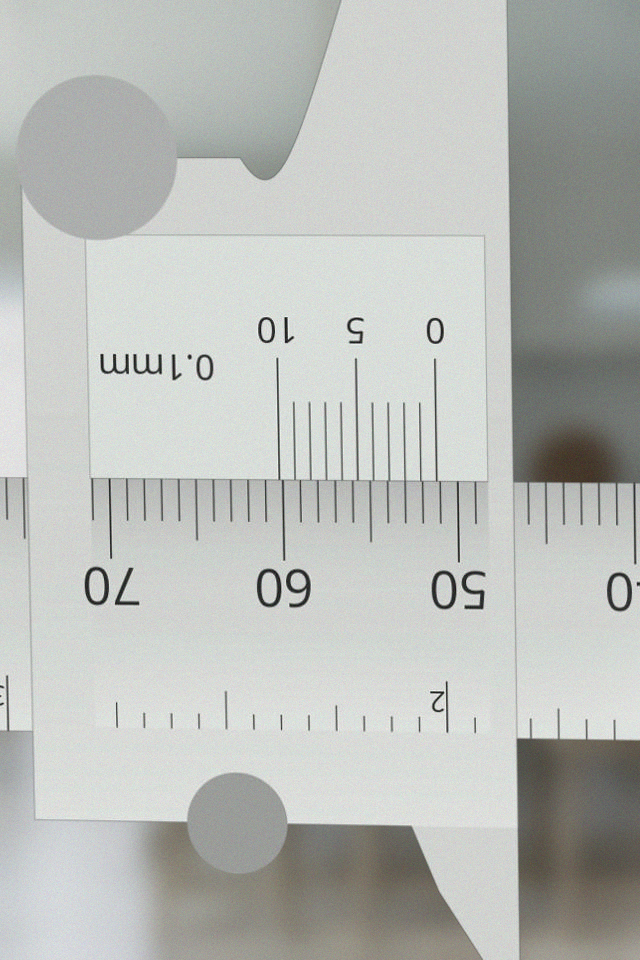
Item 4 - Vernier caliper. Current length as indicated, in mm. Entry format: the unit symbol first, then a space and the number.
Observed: mm 51.2
